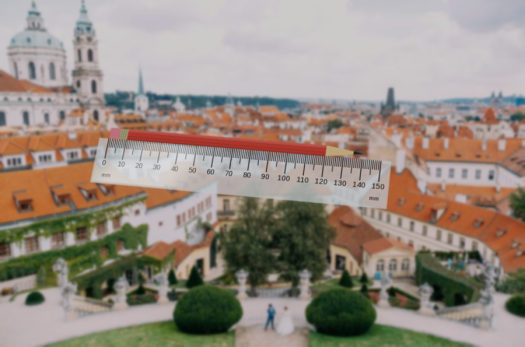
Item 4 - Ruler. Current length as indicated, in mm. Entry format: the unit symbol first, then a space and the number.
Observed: mm 140
